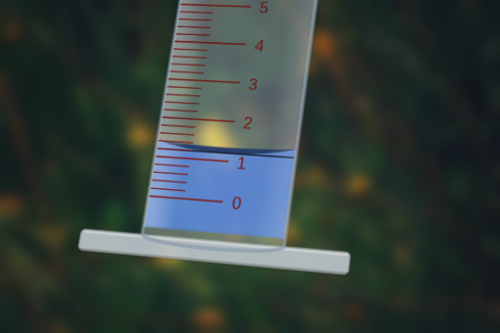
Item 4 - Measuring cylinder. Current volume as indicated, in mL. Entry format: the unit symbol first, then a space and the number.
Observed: mL 1.2
